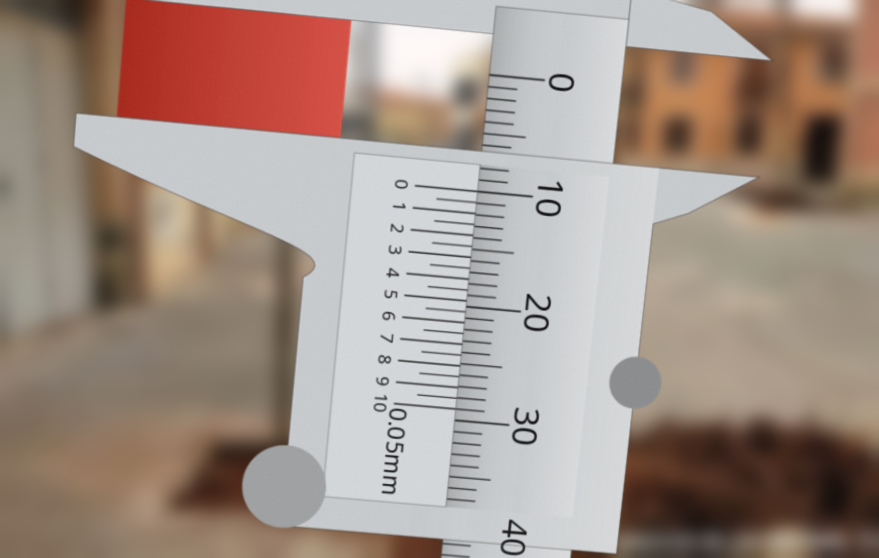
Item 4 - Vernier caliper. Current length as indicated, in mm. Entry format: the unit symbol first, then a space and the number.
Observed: mm 10.0
